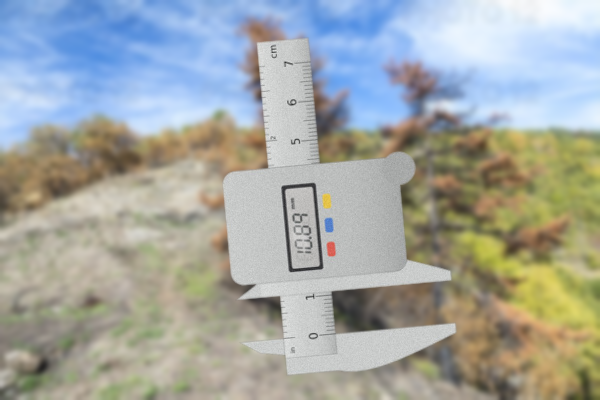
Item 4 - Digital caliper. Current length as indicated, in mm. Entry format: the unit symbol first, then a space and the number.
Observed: mm 10.89
